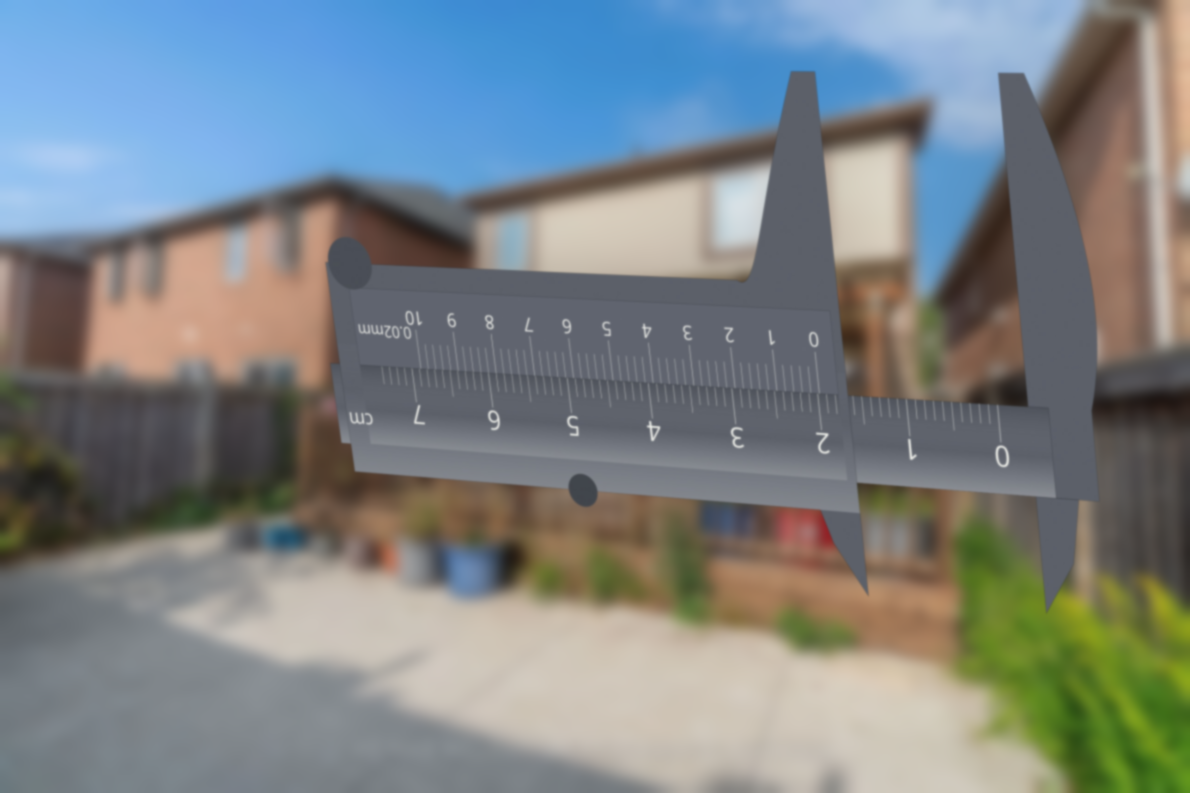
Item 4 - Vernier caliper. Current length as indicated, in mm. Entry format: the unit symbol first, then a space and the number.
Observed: mm 19.8
